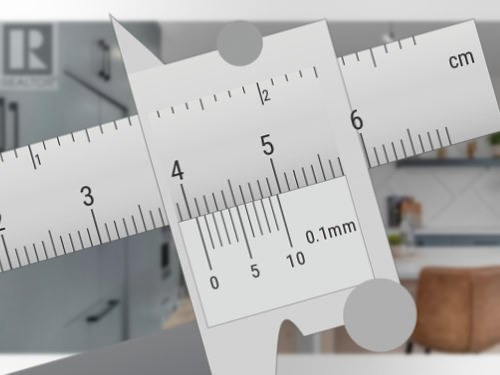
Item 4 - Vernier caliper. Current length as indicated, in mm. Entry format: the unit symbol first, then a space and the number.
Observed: mm 40.6
